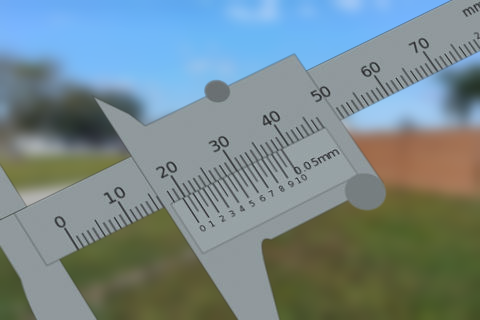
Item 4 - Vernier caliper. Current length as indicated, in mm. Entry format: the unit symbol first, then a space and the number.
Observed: mm 19.6
